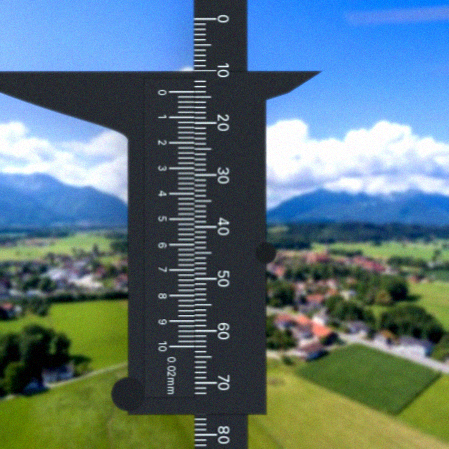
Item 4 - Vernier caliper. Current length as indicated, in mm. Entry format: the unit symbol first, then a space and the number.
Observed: mm 14.0
